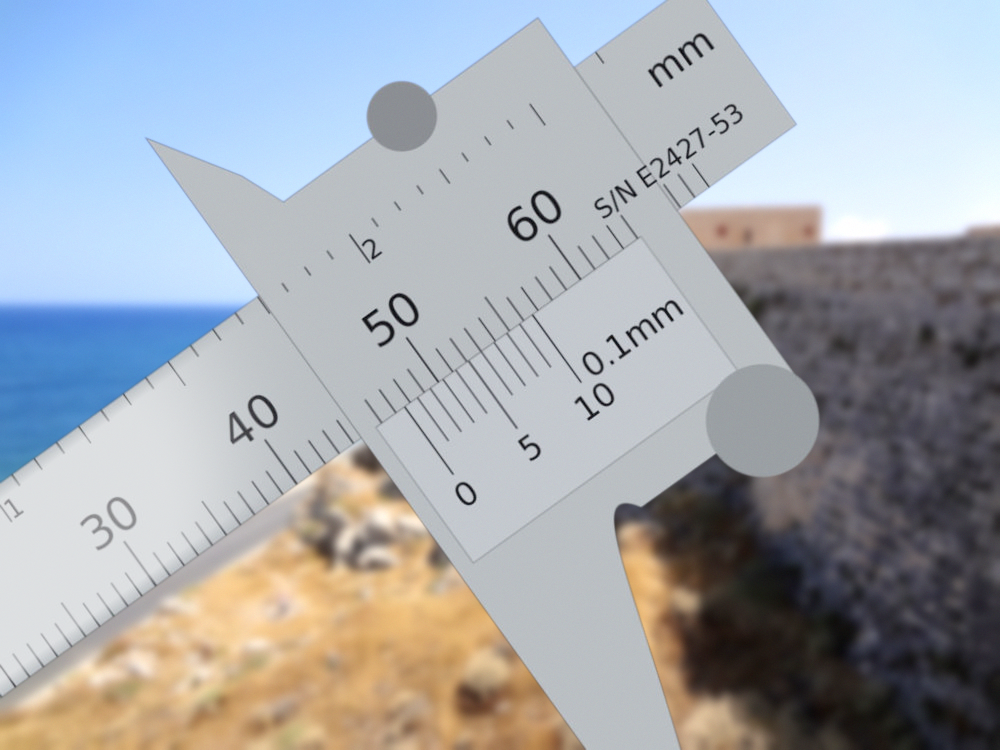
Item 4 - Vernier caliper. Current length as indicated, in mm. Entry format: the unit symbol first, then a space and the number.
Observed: mm 47.6
